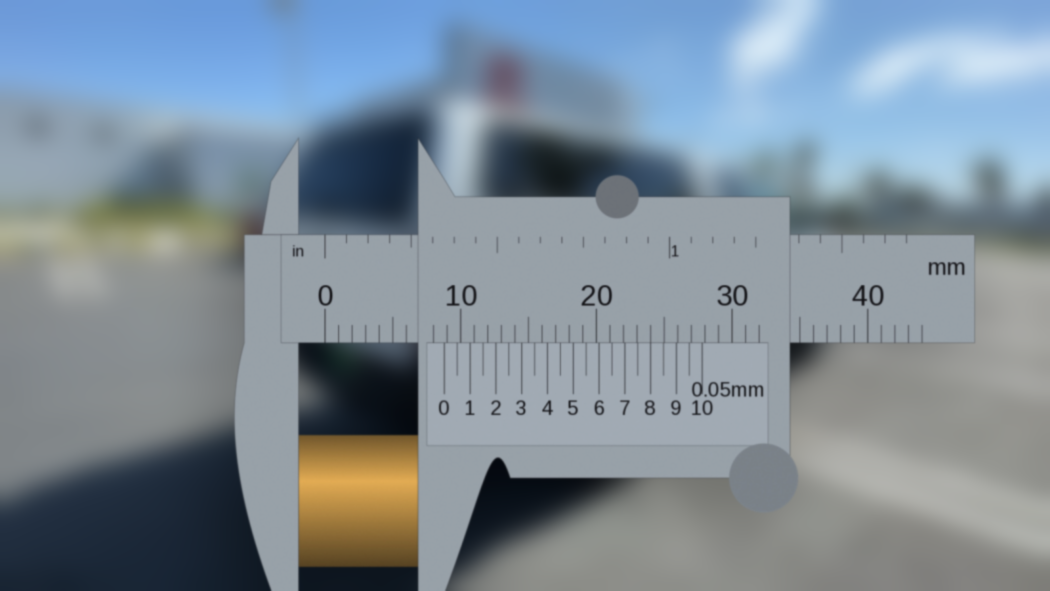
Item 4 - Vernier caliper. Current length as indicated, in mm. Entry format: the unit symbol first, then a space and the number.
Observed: mm 8.8
